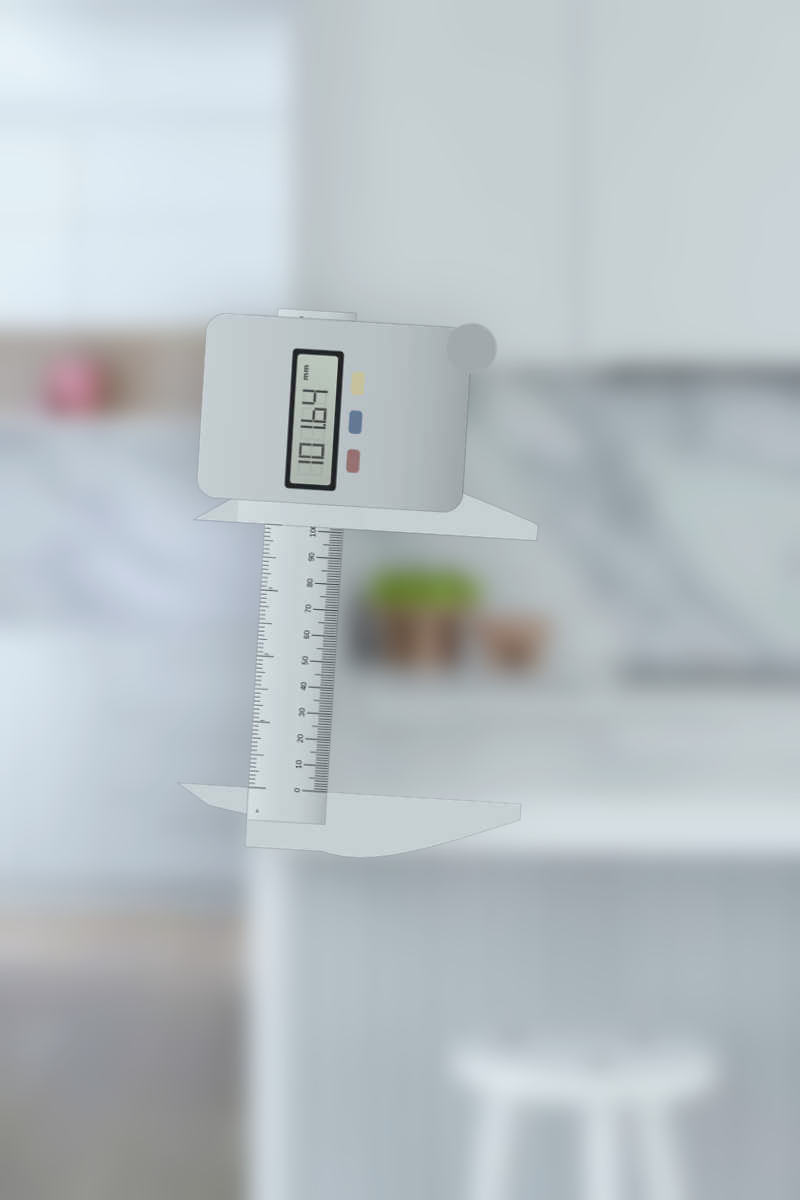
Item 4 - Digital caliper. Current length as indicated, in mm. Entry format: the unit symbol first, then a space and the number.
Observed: mm 101.64
